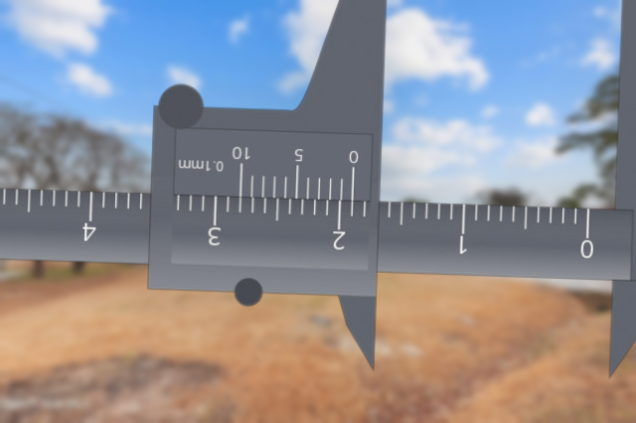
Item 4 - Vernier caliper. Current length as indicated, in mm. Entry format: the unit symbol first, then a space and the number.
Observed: mm 19.0
